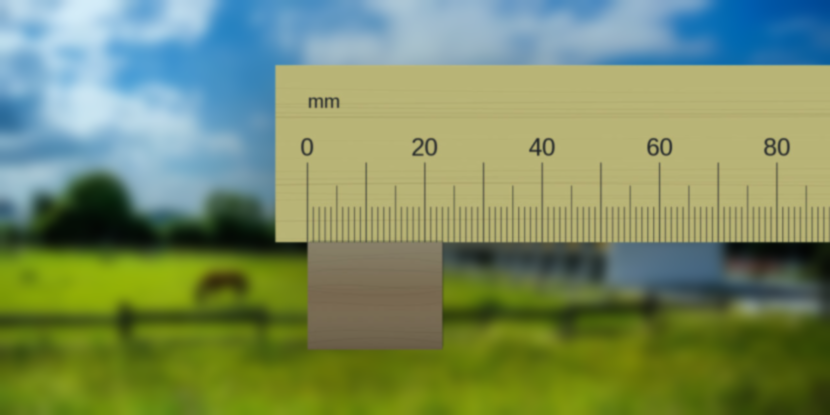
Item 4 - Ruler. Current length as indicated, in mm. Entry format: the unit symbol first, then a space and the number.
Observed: mm 23
